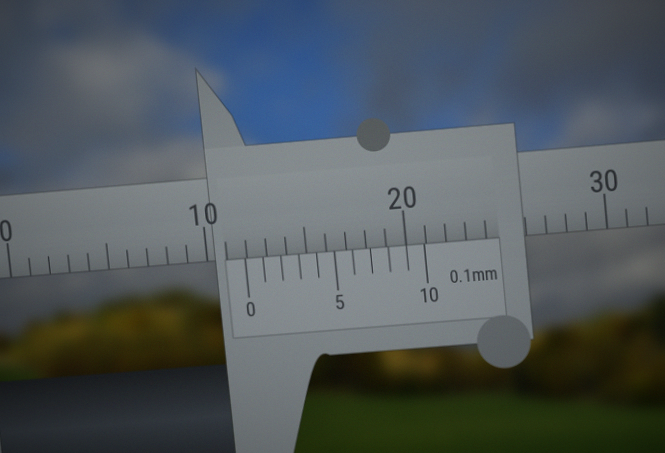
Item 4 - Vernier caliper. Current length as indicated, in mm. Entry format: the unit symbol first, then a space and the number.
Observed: mm 11.9
